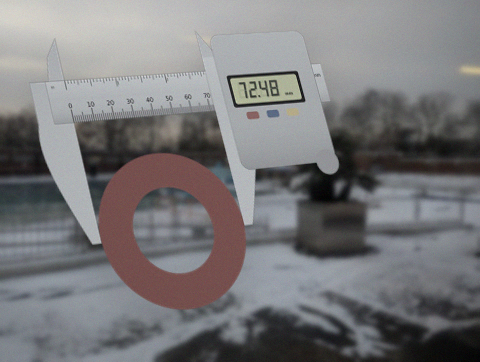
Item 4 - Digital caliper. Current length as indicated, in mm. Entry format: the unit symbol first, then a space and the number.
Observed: mm 72.48
